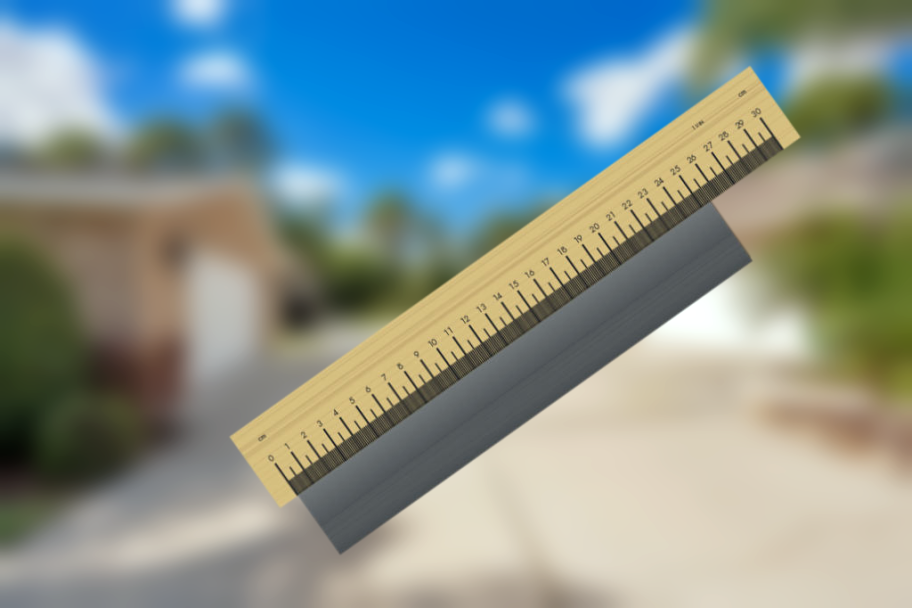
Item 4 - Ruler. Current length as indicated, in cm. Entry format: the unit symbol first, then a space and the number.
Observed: cm 25.5
